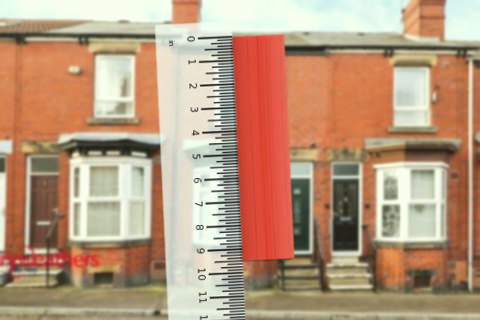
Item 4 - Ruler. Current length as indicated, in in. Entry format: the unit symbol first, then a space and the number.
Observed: in 9.5
